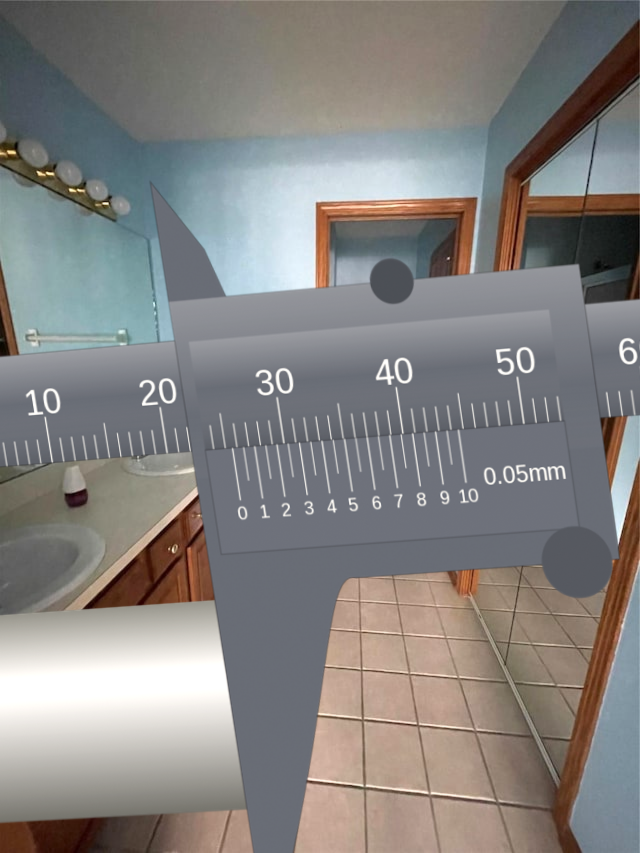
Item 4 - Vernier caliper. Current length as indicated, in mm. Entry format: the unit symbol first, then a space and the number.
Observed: mm 25.6
